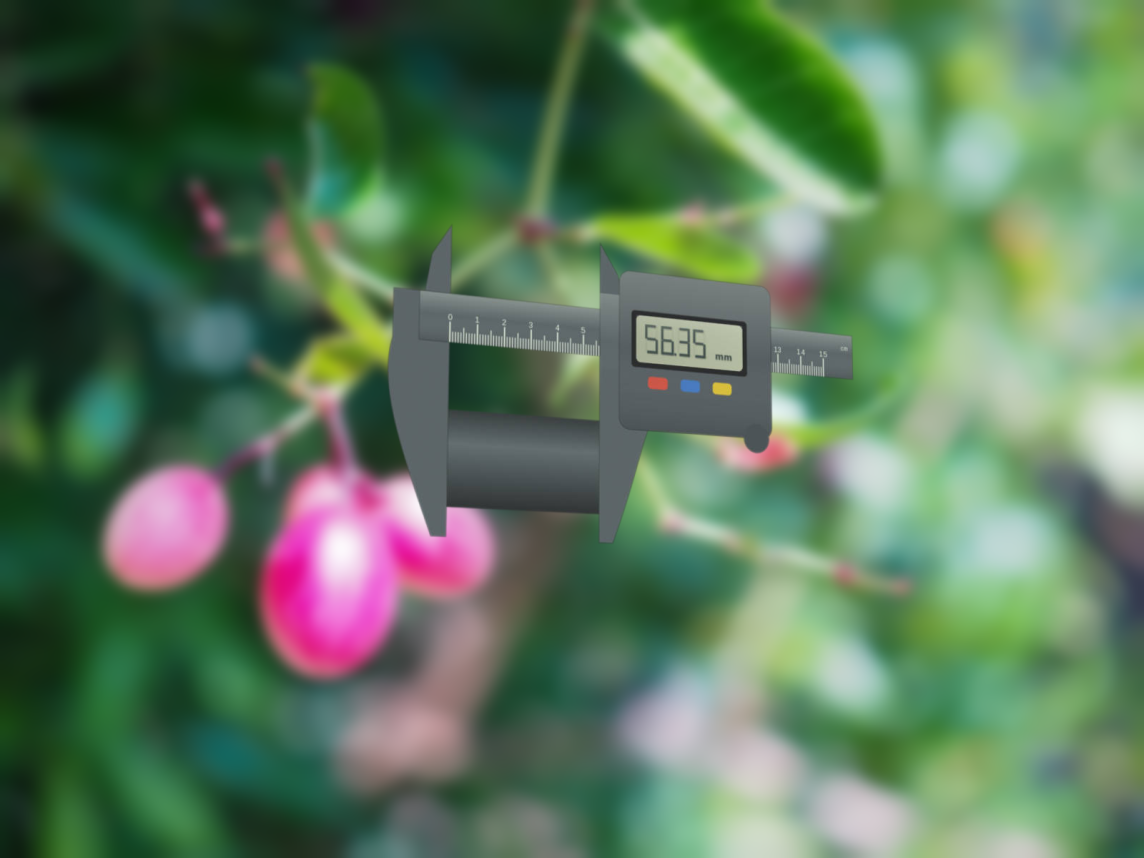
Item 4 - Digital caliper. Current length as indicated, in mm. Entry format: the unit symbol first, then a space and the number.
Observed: mm 56.35
